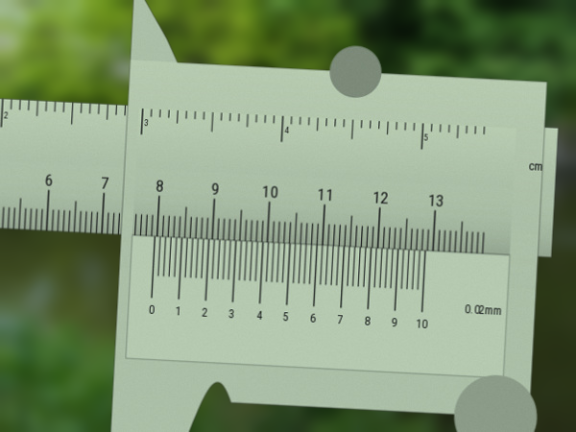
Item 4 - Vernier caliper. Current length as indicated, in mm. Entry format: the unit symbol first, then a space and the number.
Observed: mm 79.6
